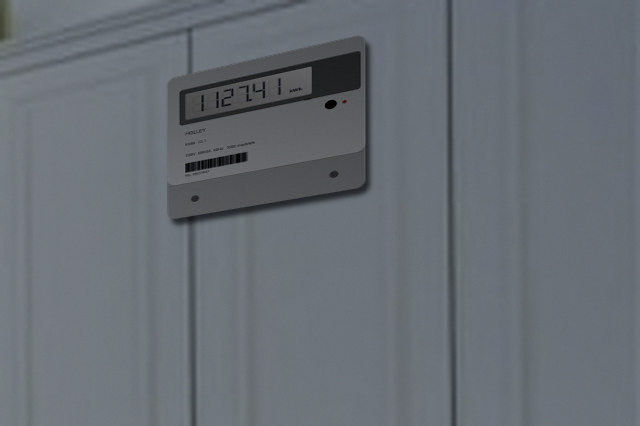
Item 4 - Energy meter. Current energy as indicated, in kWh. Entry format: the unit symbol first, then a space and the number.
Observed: kWh 1127.41
